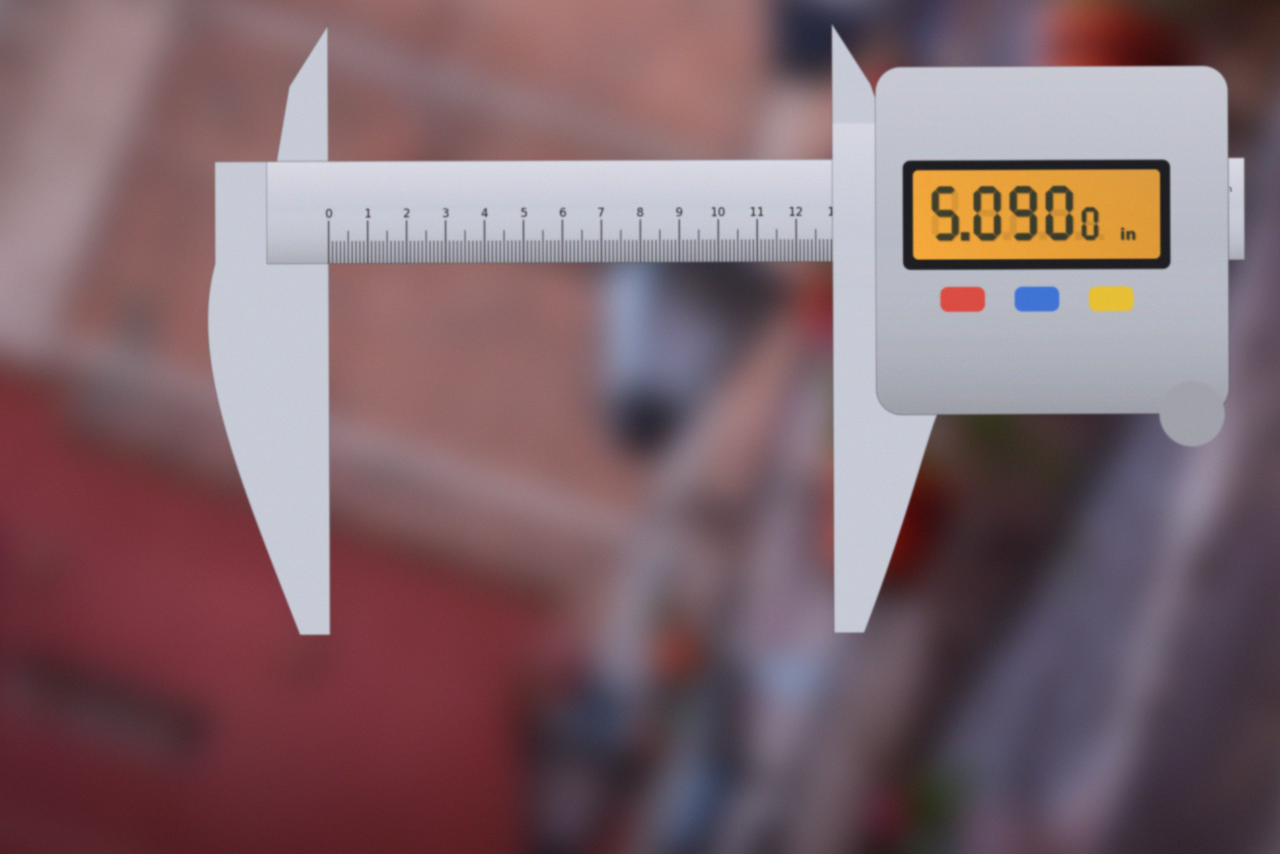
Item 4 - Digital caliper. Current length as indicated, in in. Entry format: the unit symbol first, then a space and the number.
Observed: in 5.0900
